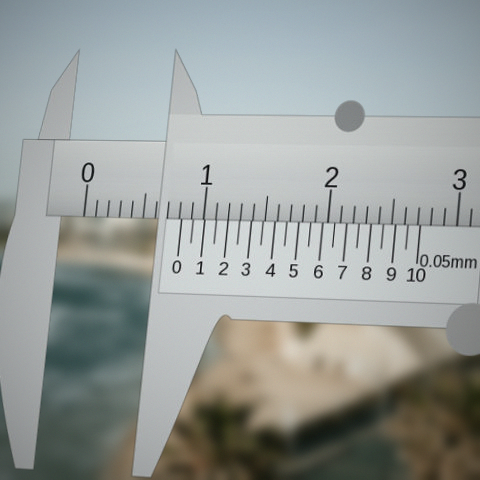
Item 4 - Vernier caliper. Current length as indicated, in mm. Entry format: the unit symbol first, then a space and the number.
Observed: mm 8.2
